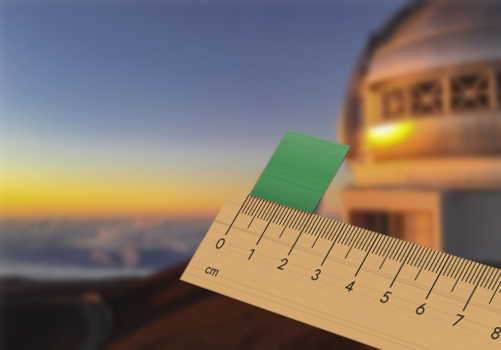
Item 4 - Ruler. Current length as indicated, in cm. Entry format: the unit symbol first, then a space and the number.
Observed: cm 2
